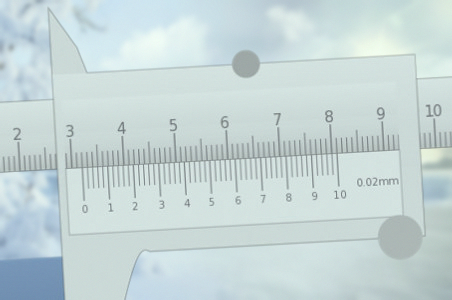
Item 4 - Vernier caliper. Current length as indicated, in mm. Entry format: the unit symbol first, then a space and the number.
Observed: mm 32.0
